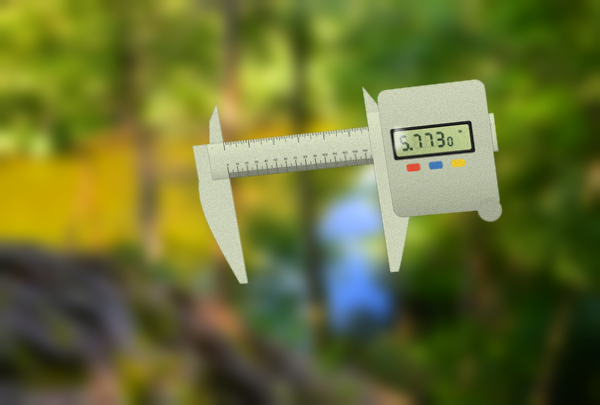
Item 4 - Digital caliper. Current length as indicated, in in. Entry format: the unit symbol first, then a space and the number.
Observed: in 5.7730
